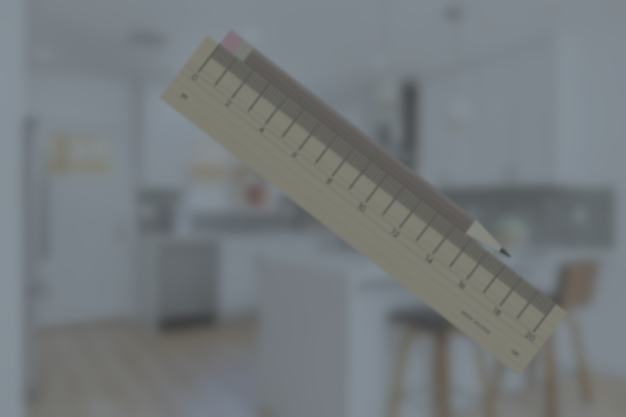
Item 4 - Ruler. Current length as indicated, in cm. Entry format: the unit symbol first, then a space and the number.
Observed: cm 17
